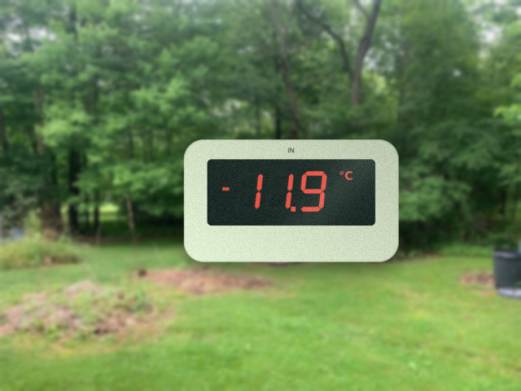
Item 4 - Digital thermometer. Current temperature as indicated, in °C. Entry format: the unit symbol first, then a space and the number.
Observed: °C -11.9
